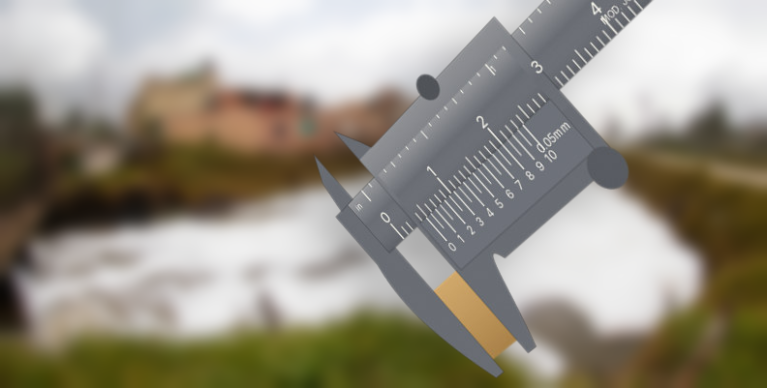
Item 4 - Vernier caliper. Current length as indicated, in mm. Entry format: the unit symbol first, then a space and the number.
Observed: mm 4.8
